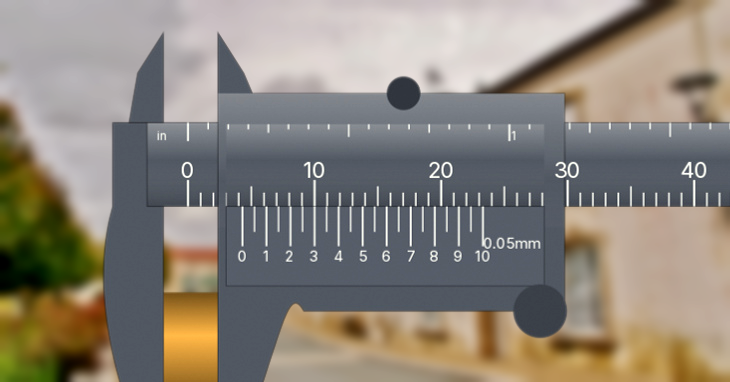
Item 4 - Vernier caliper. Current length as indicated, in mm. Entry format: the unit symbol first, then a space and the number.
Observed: mm 4.3
